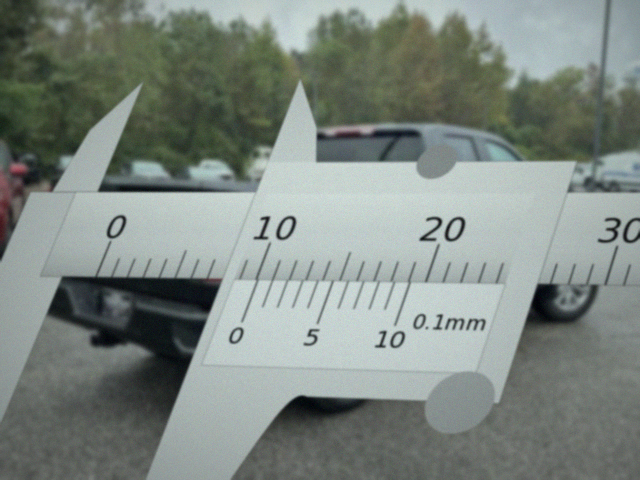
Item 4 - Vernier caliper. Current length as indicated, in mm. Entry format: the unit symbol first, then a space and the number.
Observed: mm 10.1
